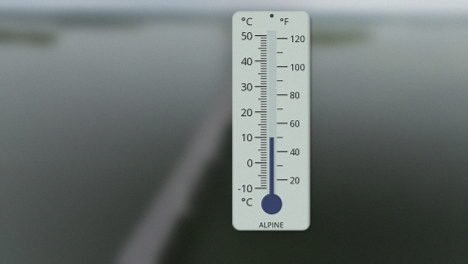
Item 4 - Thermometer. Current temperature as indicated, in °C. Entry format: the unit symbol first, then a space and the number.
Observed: °C 10
